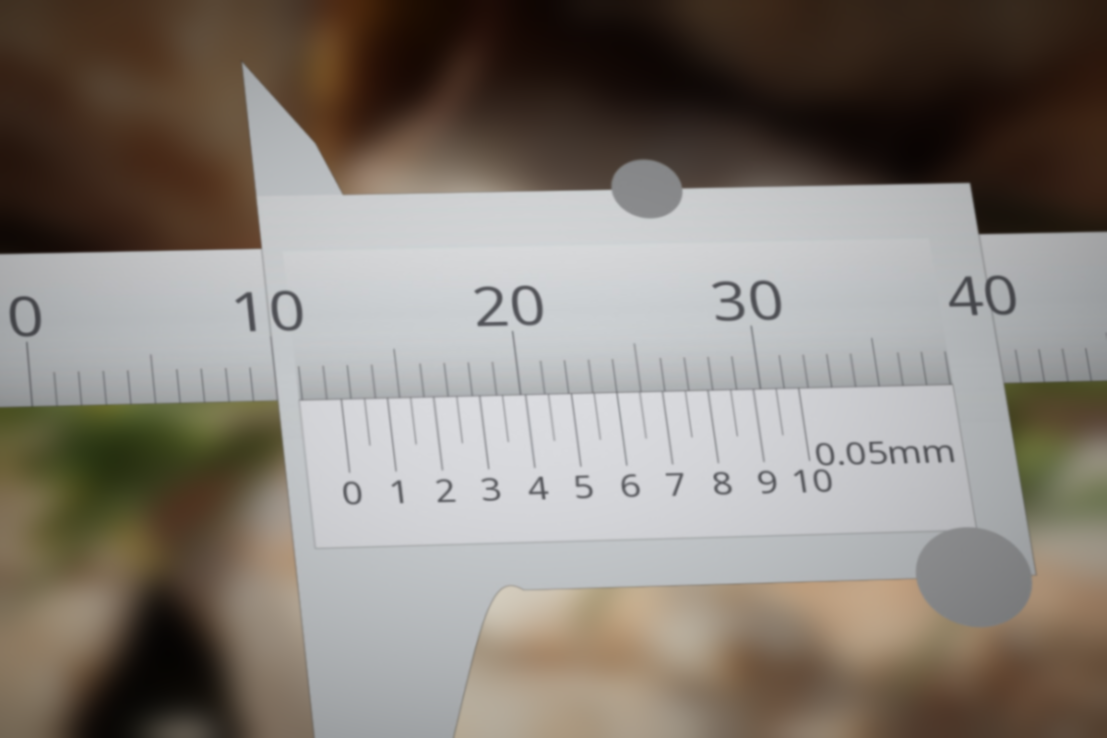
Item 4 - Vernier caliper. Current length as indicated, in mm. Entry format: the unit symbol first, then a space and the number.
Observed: mm 12.6
